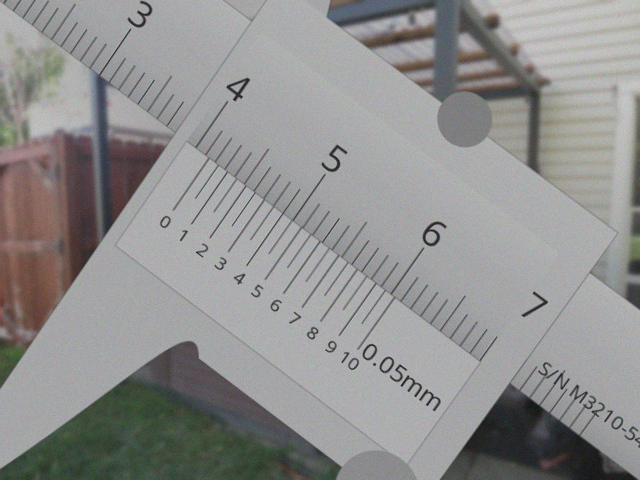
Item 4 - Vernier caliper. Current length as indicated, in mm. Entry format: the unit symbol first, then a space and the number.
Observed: mm 41.4
